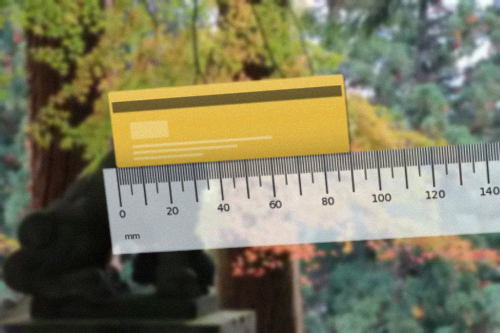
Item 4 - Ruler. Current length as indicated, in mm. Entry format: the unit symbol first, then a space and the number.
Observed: mm 90
